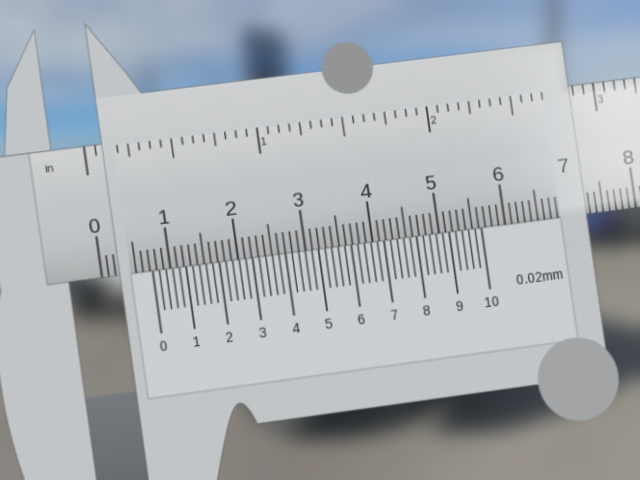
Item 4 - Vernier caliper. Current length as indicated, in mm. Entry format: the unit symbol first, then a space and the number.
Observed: mm 7.4
